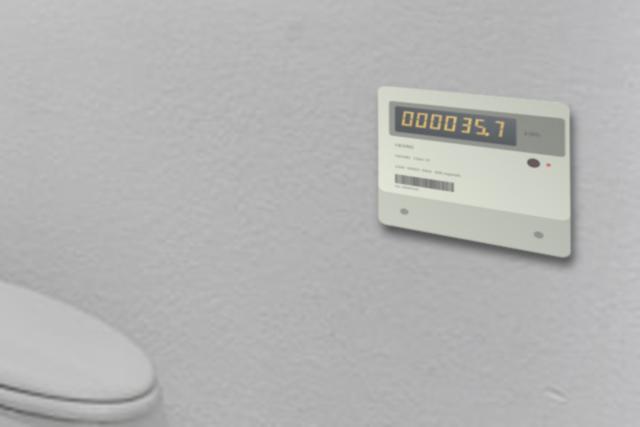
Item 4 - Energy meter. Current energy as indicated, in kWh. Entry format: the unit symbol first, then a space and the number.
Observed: kWh 35.7
